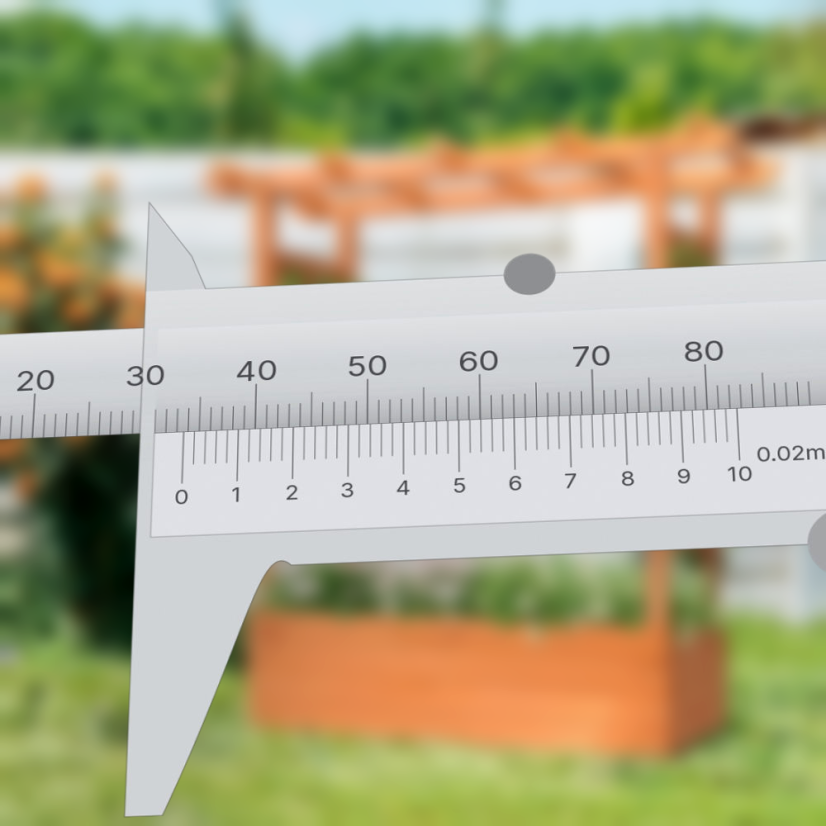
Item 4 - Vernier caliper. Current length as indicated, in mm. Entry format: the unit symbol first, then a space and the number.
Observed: mm 33.6
